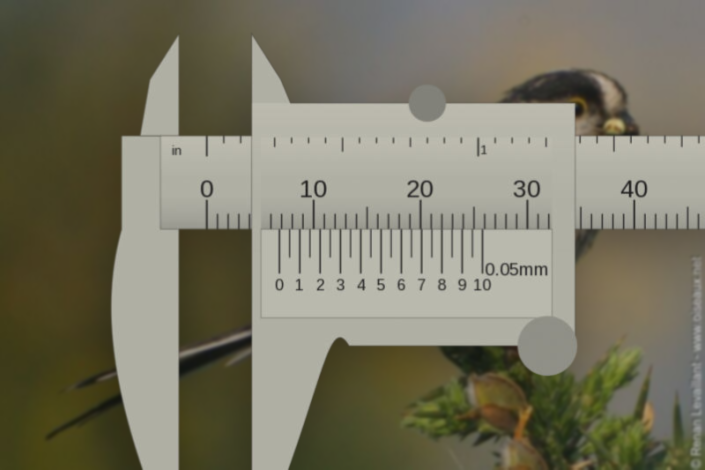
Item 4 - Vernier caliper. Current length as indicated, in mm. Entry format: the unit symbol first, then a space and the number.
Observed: mm 6.8
